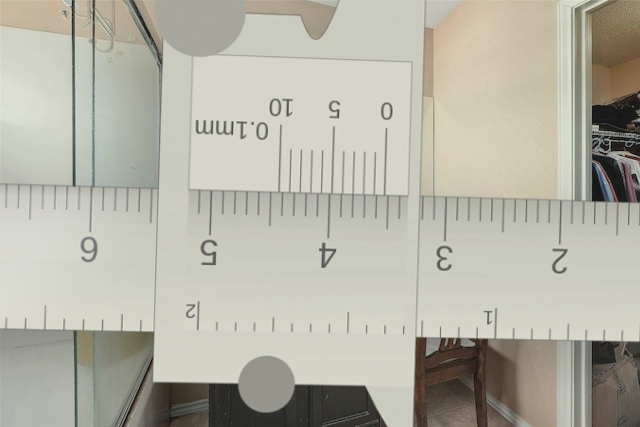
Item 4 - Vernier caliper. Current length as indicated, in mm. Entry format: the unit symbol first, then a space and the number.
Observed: mm 35.3
